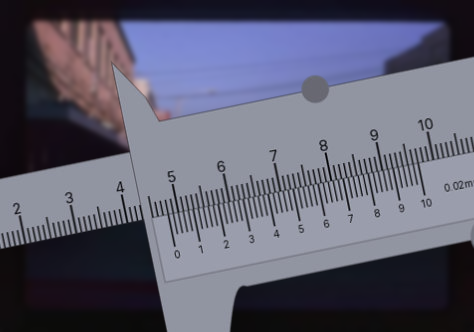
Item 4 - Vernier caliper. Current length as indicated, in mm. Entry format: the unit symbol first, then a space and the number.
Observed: mm 48.0
